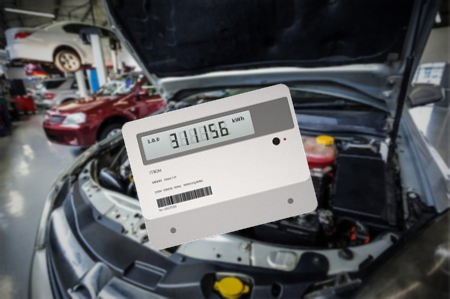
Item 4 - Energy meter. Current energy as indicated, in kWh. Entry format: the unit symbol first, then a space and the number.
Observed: kWh 311156
